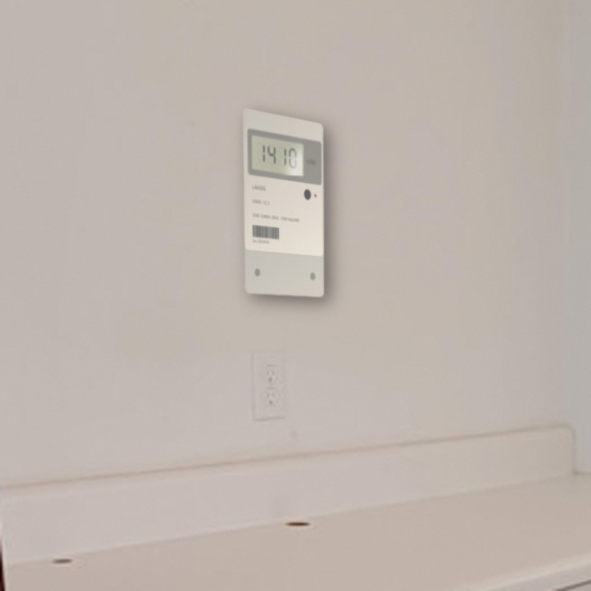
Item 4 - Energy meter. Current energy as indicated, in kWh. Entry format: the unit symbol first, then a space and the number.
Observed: kWh 1410
